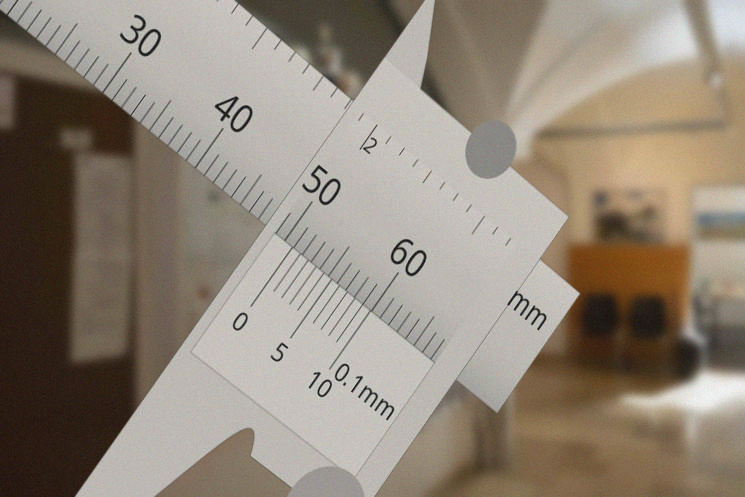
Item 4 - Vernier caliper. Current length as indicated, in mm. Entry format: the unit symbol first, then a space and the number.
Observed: mm 50.9
